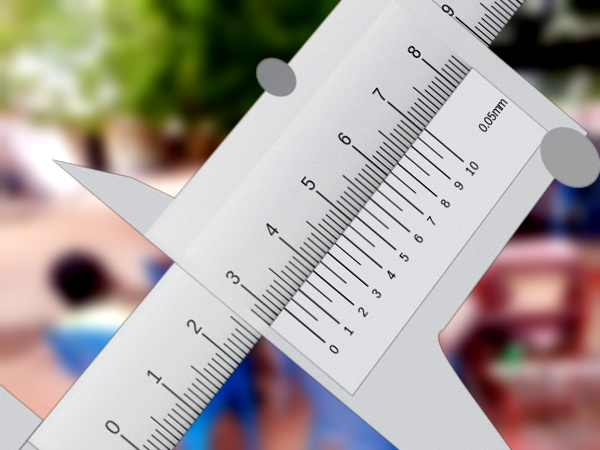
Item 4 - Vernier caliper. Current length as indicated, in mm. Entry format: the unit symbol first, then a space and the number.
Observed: mm 31.6
